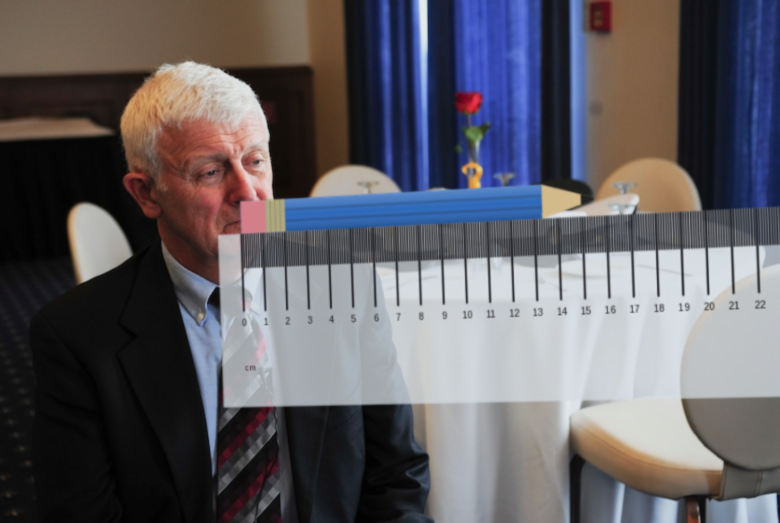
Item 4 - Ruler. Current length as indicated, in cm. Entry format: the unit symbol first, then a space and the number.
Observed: cm 15.5
